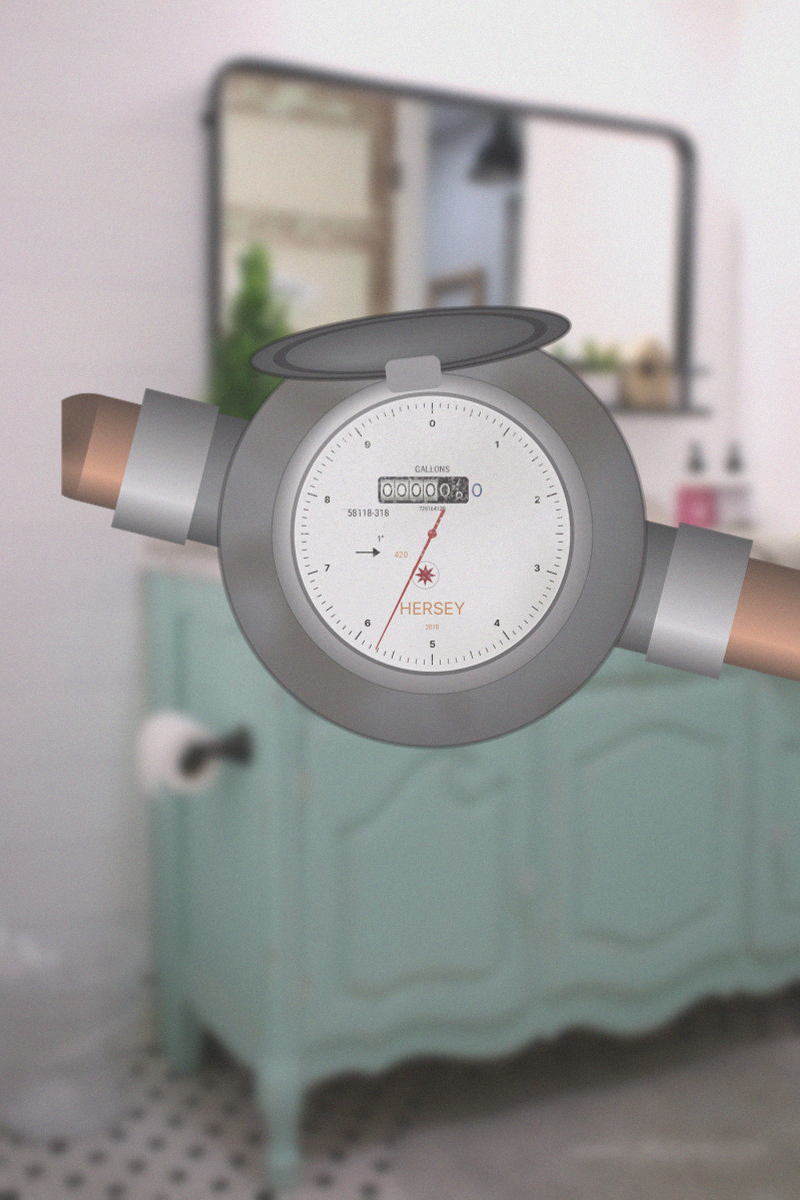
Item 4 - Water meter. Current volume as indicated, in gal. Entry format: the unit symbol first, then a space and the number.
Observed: gal 75.7
